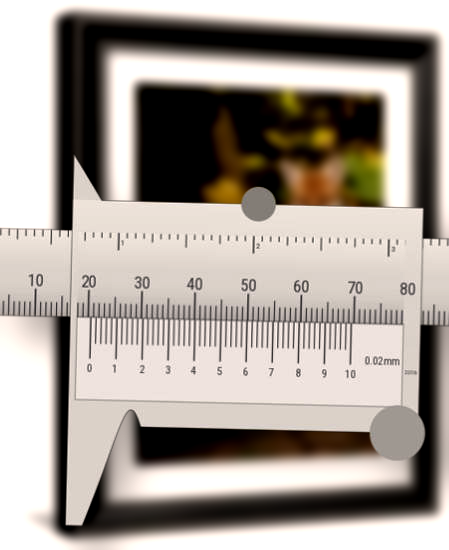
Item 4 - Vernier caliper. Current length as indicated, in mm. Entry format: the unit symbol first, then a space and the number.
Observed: mm 20.5
